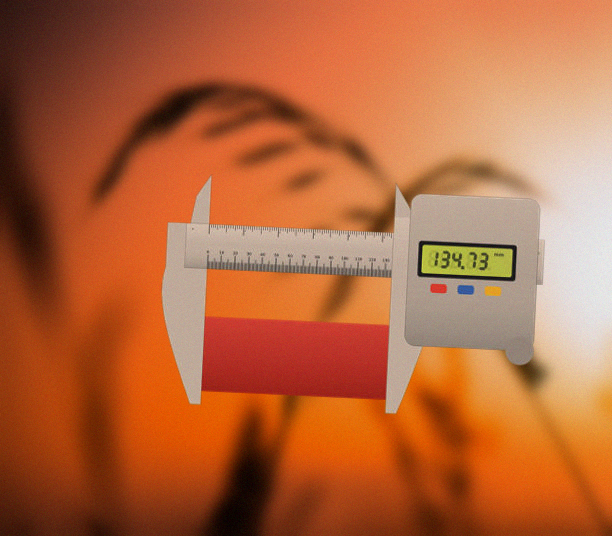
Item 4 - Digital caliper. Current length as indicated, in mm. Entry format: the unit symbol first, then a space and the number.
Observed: mm 134.73
